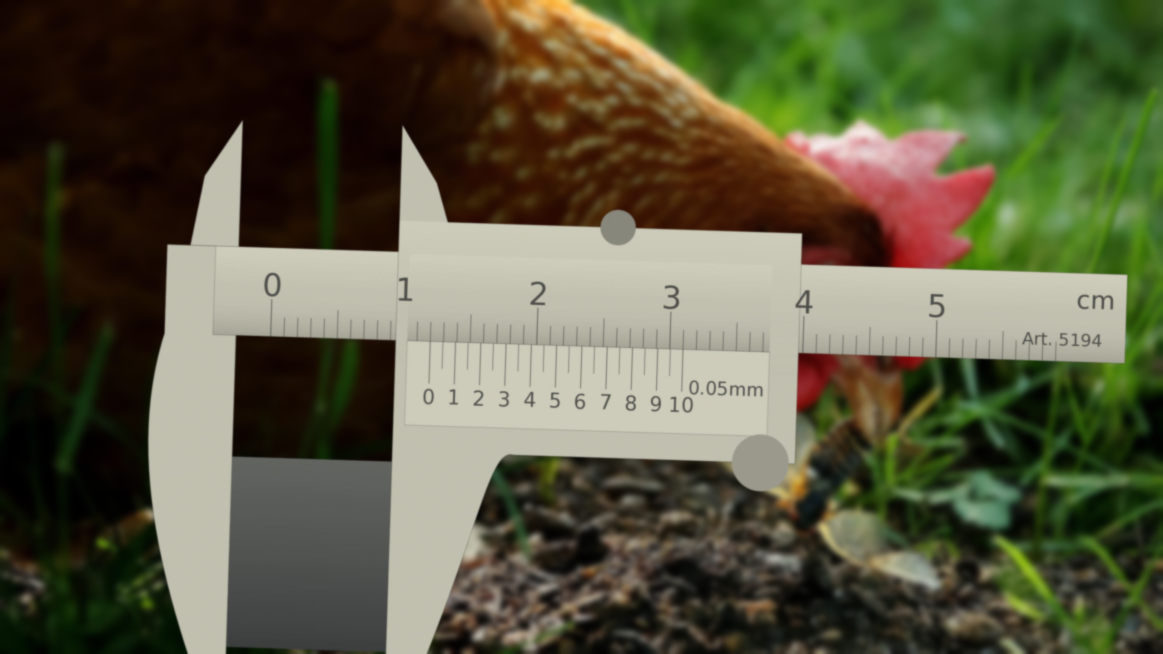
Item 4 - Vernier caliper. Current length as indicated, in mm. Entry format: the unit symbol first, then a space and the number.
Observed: mm 12.0
